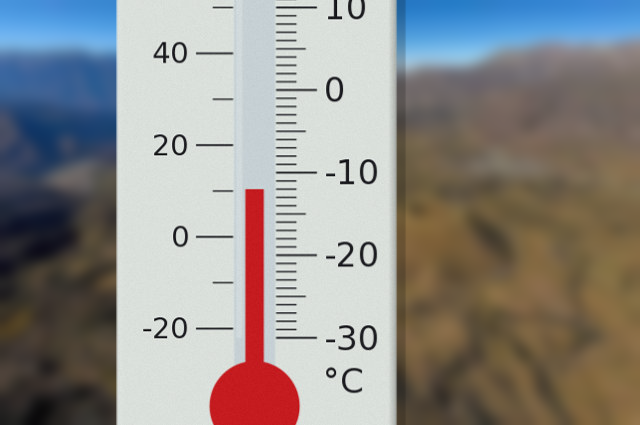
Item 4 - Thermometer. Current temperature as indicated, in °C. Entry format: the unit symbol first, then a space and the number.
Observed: °C -12
